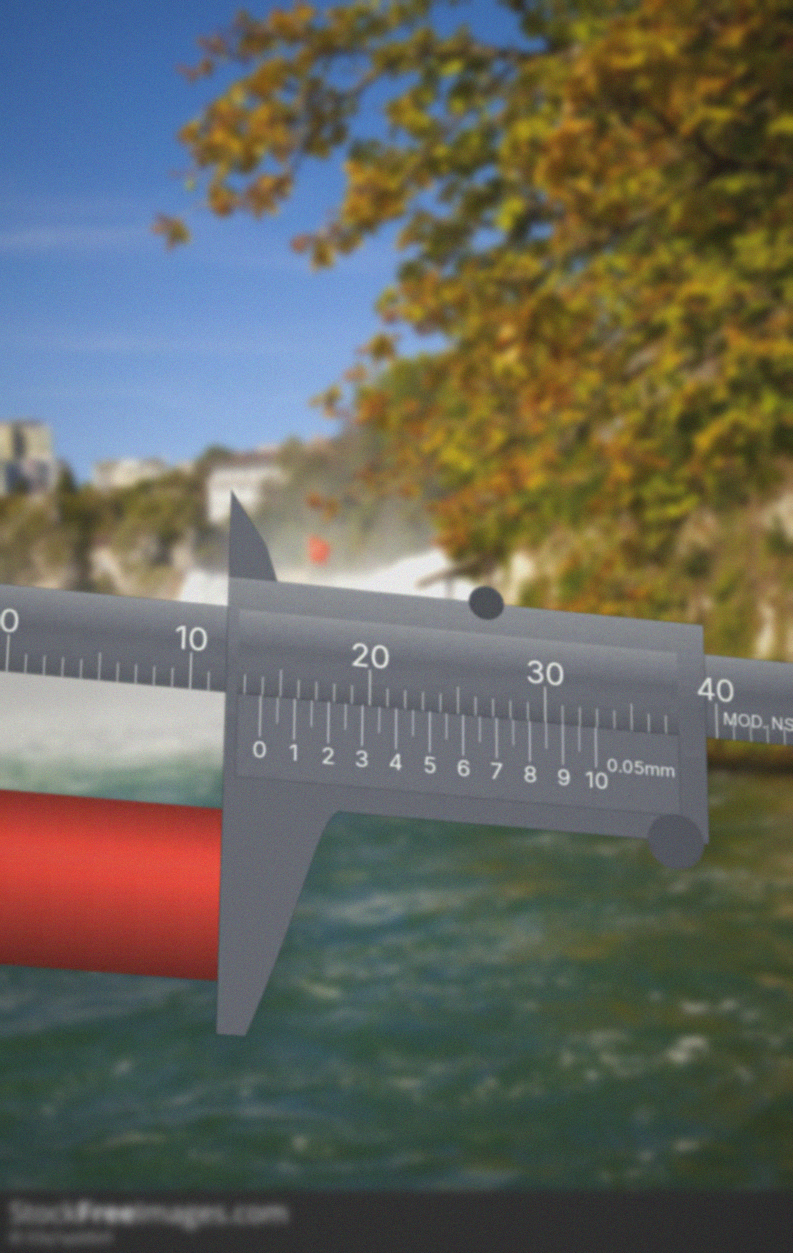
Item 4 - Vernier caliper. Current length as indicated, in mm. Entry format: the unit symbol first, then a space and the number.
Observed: mm 13.9
